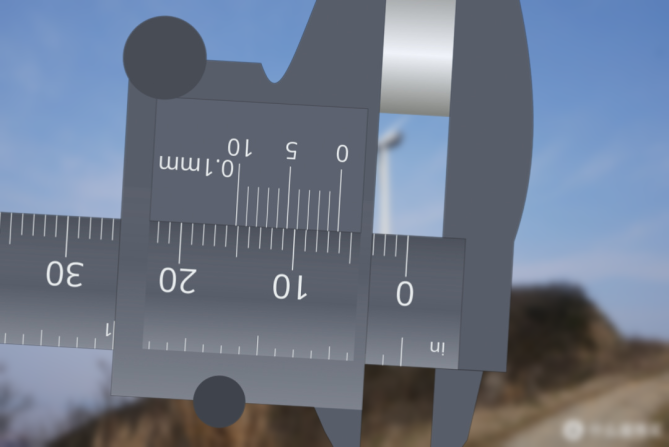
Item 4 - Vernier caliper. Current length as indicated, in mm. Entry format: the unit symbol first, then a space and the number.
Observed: mm 6.2
